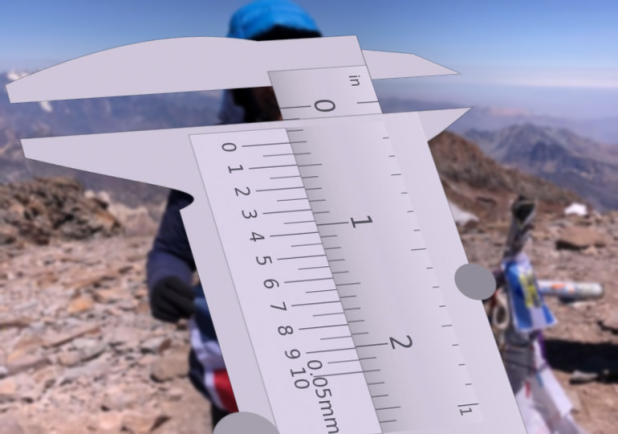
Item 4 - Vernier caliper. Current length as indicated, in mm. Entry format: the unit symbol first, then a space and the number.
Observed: mm 3.0
